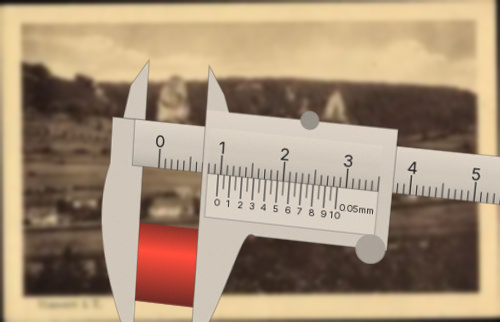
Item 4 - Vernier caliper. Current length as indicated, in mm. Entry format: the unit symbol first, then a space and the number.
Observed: mm 9.6
